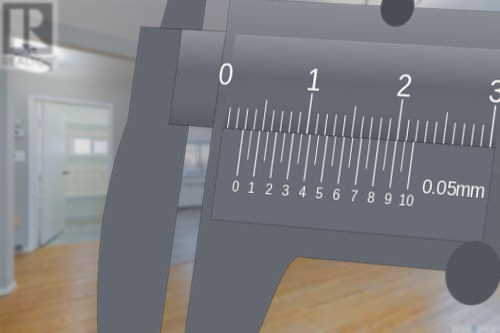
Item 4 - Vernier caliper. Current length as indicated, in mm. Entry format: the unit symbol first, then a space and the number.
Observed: mm 2.8
